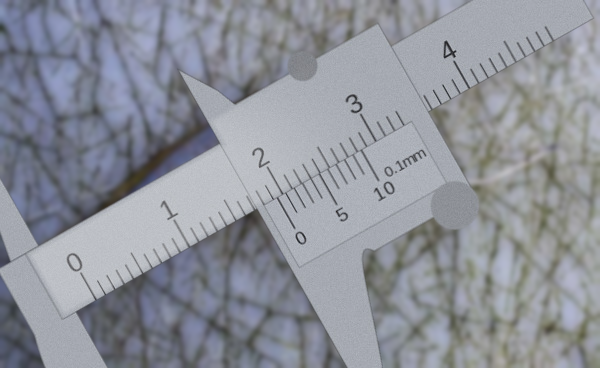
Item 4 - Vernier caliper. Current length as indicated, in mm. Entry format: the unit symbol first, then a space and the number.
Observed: mm 19.4
